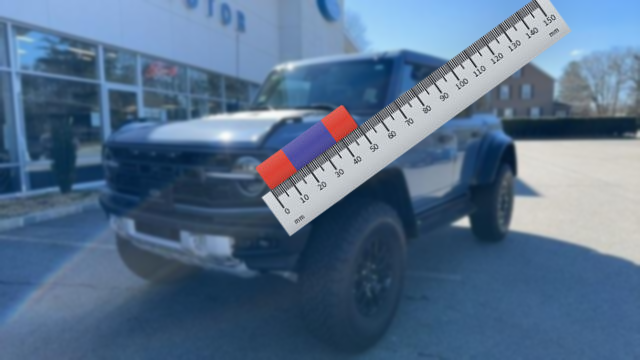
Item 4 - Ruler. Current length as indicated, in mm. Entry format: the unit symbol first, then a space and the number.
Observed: mm 50
